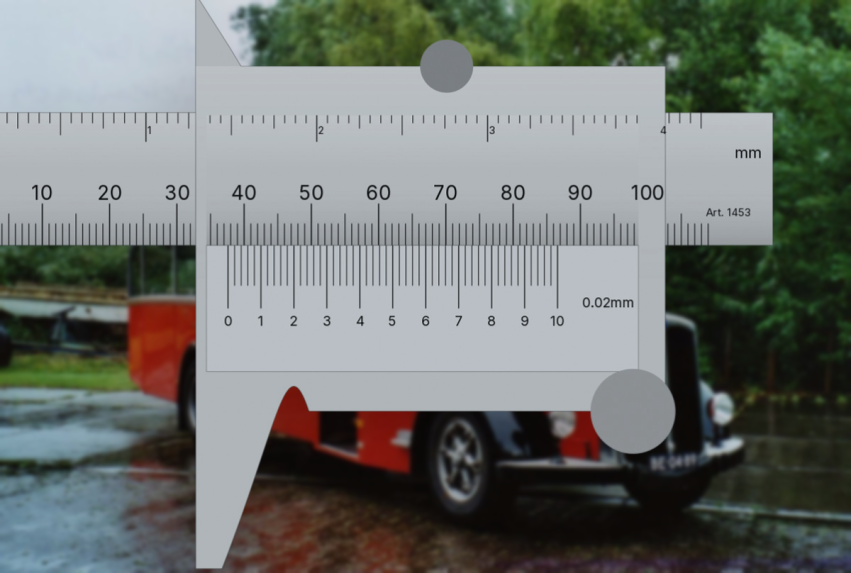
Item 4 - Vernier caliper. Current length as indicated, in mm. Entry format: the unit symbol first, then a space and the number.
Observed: mm 37.6
